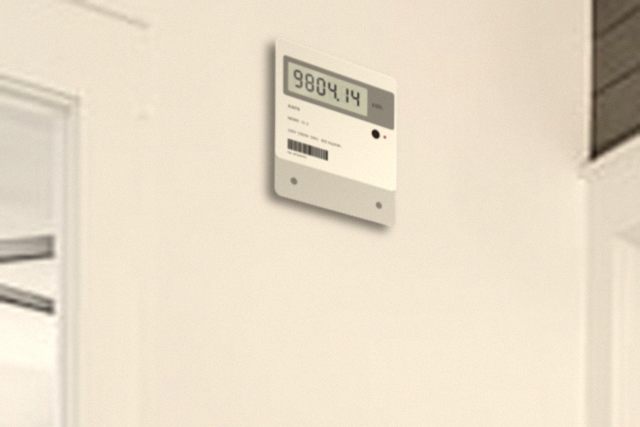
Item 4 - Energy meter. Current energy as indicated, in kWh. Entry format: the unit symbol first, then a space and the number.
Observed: kWh 9804.14
